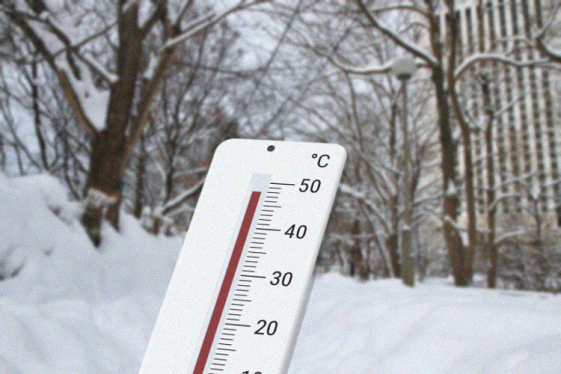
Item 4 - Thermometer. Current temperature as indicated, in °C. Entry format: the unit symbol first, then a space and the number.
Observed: °C 48
